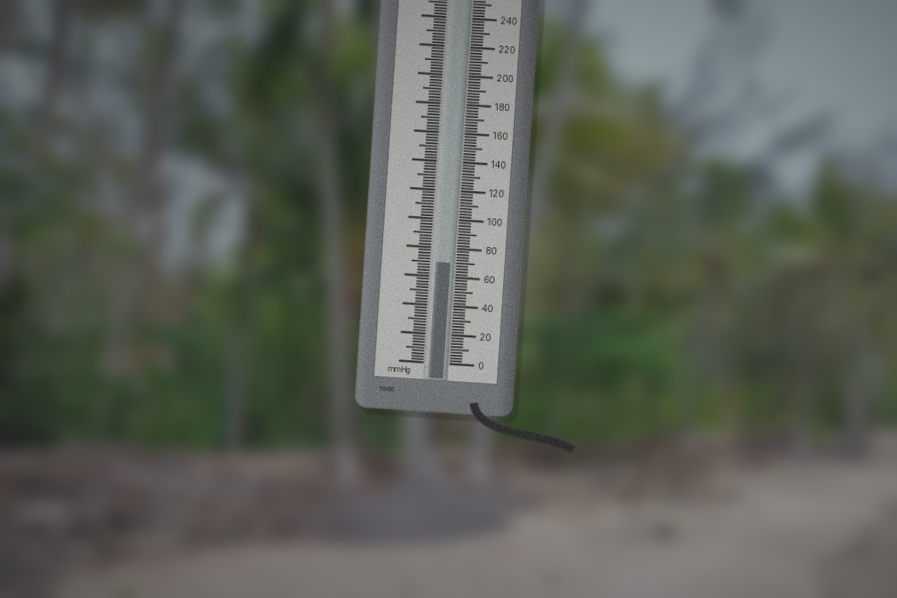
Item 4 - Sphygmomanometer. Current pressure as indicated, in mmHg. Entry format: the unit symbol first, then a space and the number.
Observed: mmHg 70
